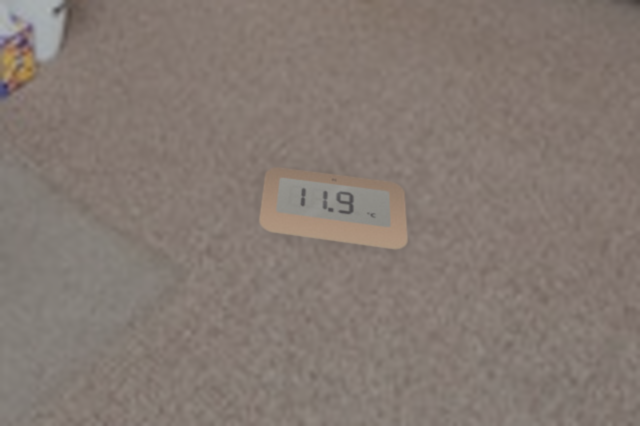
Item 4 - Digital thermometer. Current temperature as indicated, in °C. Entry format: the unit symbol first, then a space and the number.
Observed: °C 11.9
